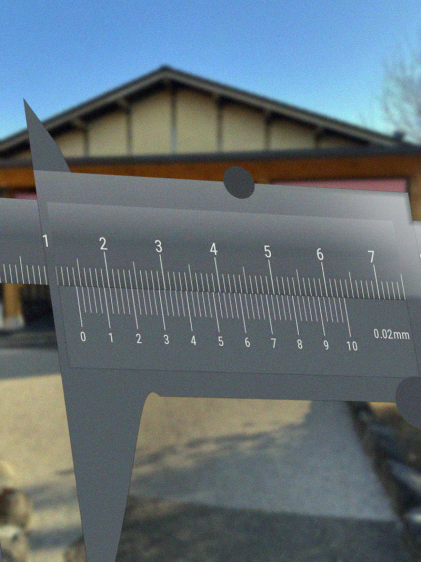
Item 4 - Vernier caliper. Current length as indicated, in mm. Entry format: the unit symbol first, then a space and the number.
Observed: mm 14.2
